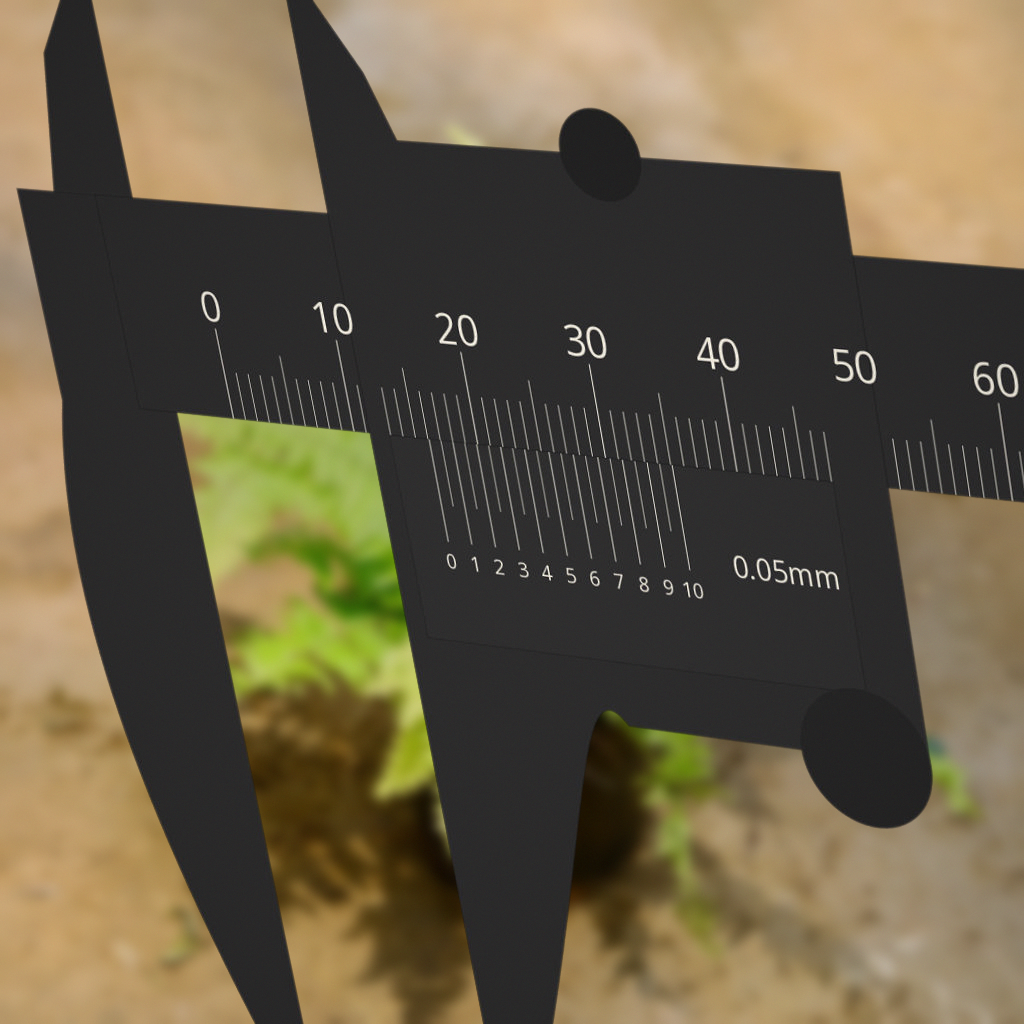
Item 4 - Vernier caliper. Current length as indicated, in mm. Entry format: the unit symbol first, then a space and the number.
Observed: mm 16.1
